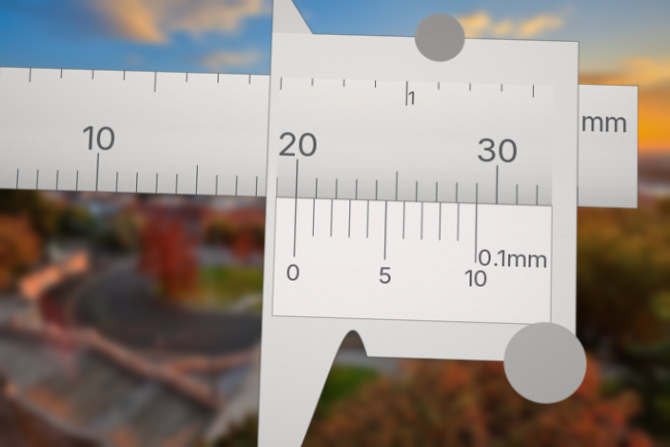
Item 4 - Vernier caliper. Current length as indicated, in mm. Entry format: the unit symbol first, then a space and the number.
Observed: mm 20.0
